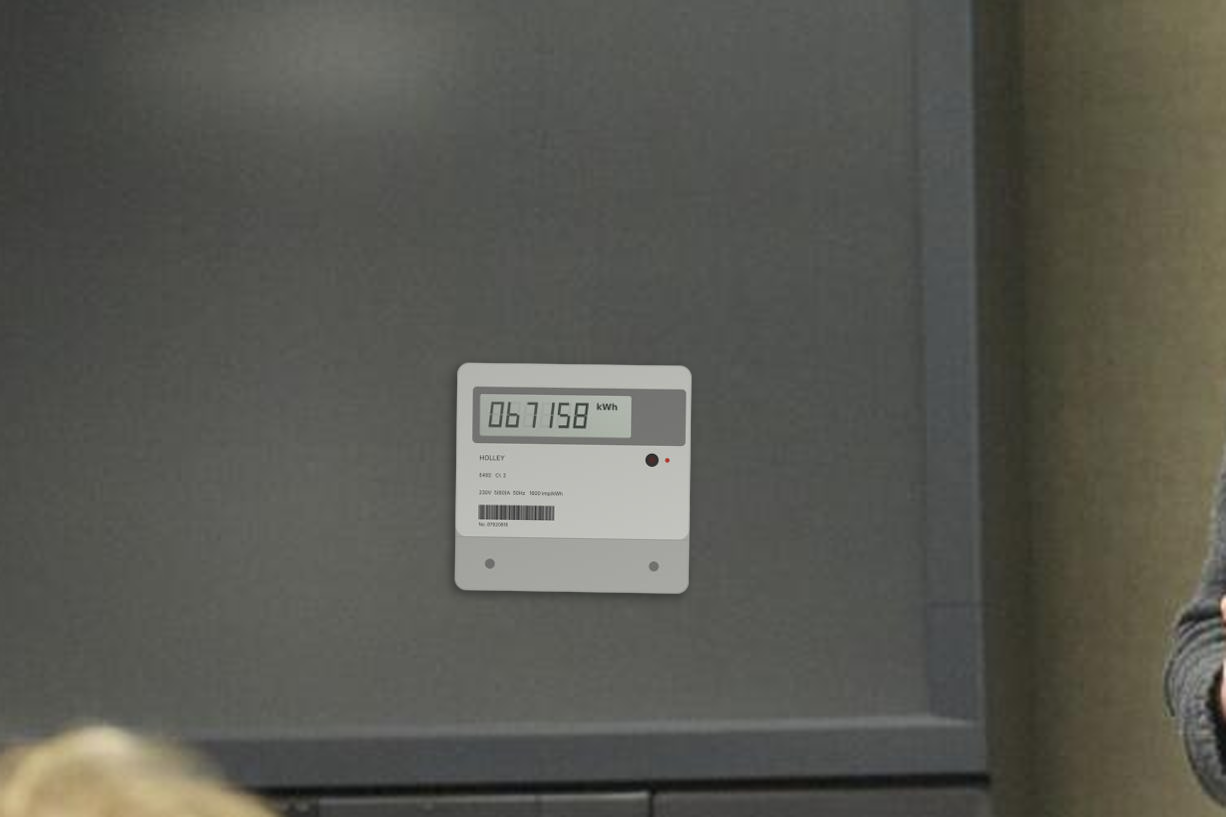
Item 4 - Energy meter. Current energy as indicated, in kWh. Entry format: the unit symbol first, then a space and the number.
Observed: kWh 67158
